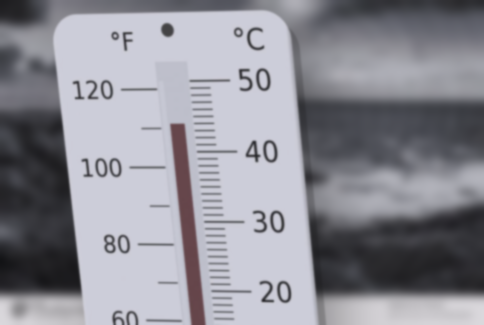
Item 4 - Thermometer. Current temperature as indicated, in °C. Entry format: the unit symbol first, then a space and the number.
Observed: °C 44
